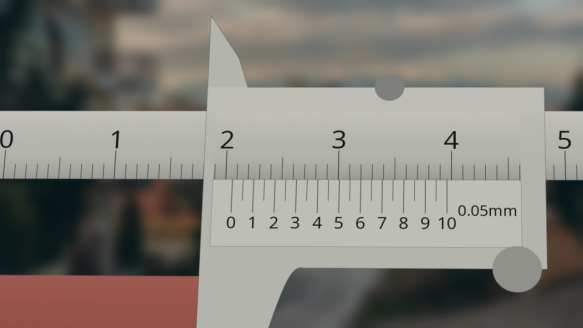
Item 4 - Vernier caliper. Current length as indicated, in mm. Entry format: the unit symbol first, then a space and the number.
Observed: mm 20.6
